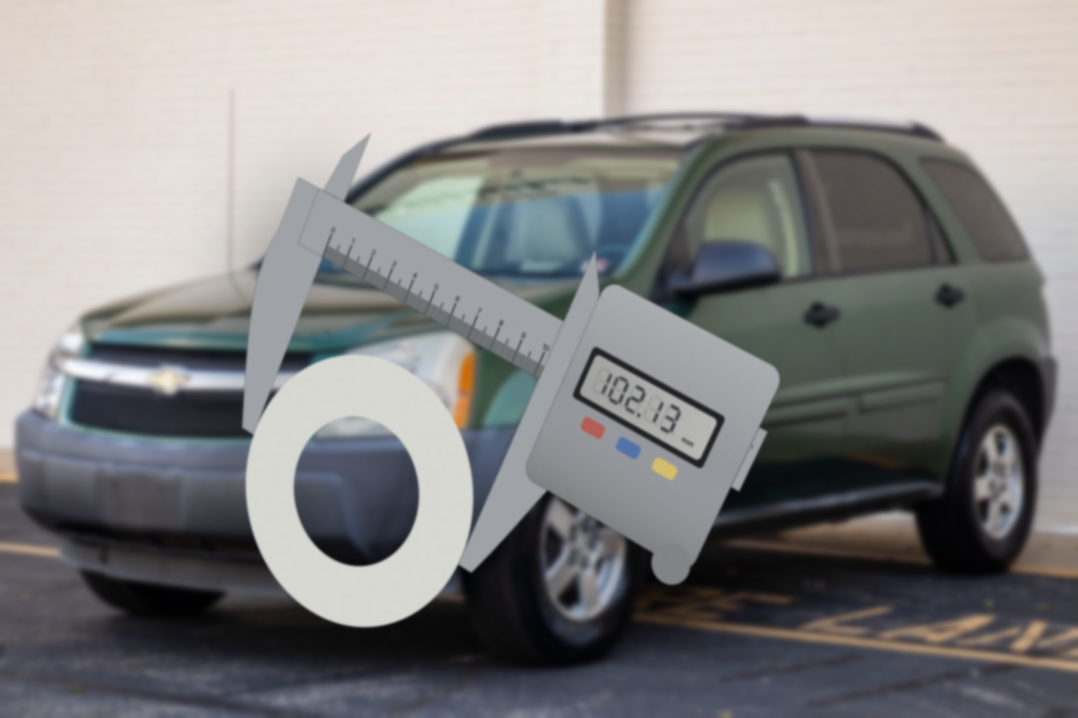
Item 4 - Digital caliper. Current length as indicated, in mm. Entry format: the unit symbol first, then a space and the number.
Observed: mm 102.13
